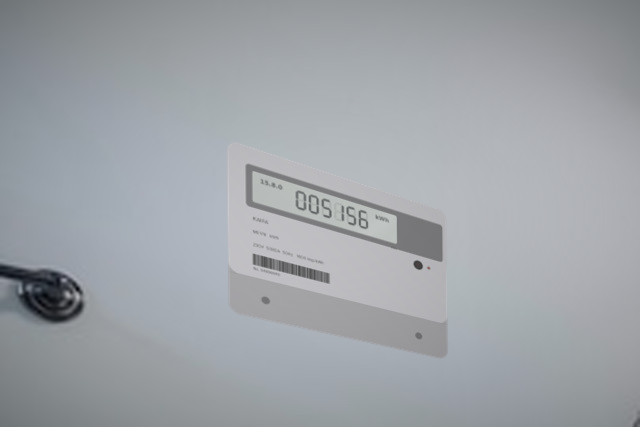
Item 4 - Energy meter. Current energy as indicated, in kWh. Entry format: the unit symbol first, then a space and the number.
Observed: kWh 5156
